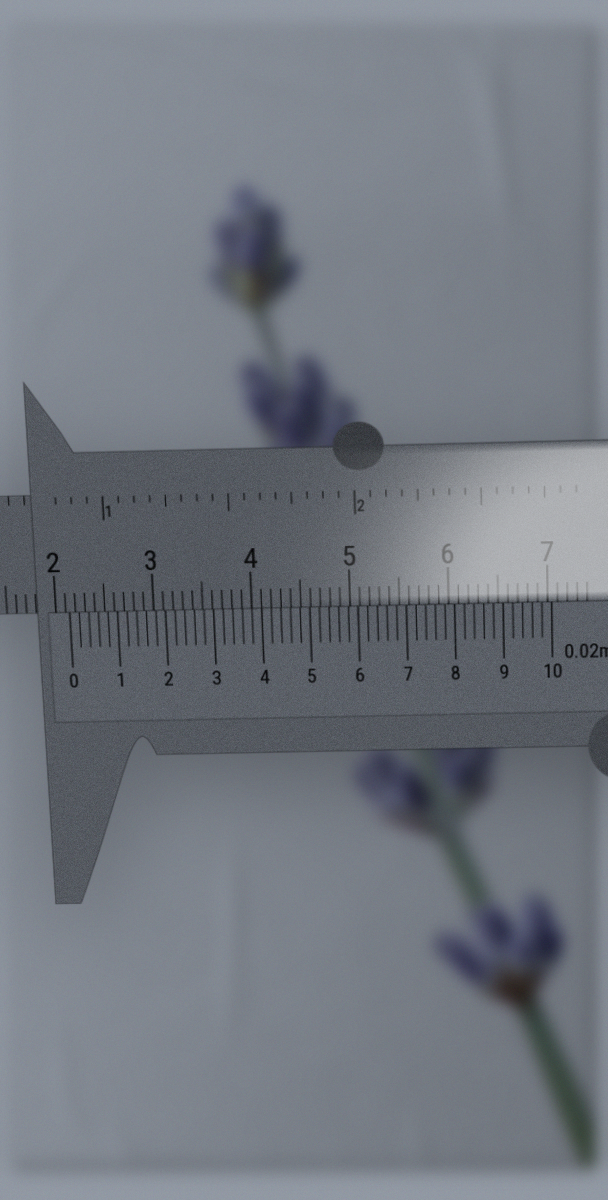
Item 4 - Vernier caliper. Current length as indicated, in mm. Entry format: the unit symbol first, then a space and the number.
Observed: mm 21.4
